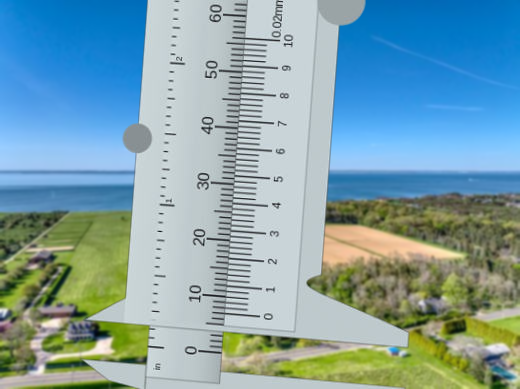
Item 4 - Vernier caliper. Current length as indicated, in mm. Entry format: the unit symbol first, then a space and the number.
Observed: mm 7.0
